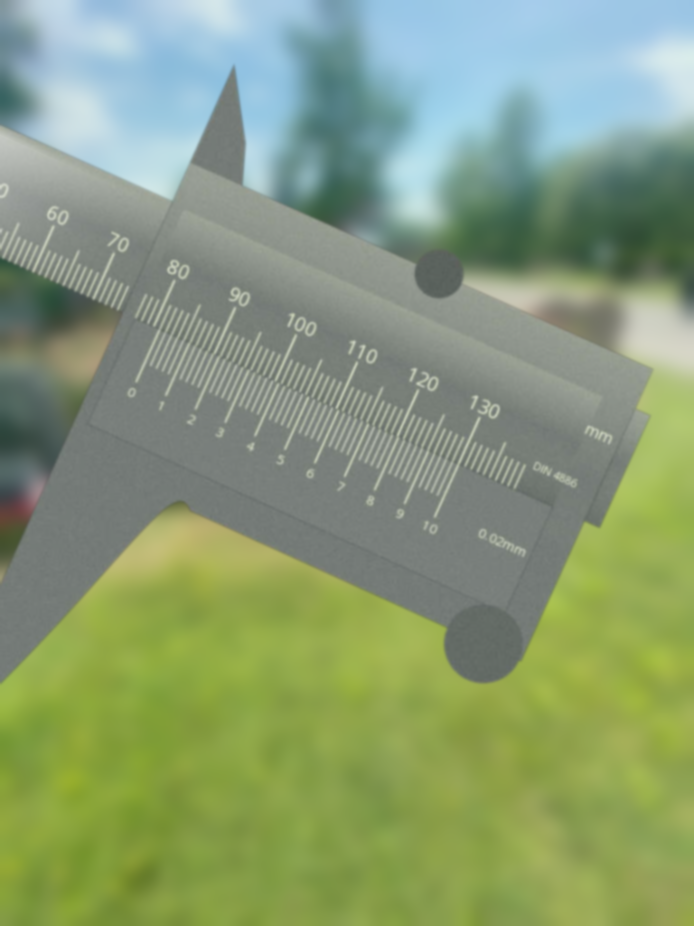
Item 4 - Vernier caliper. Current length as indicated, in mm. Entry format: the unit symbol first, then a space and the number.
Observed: mm 81.0
